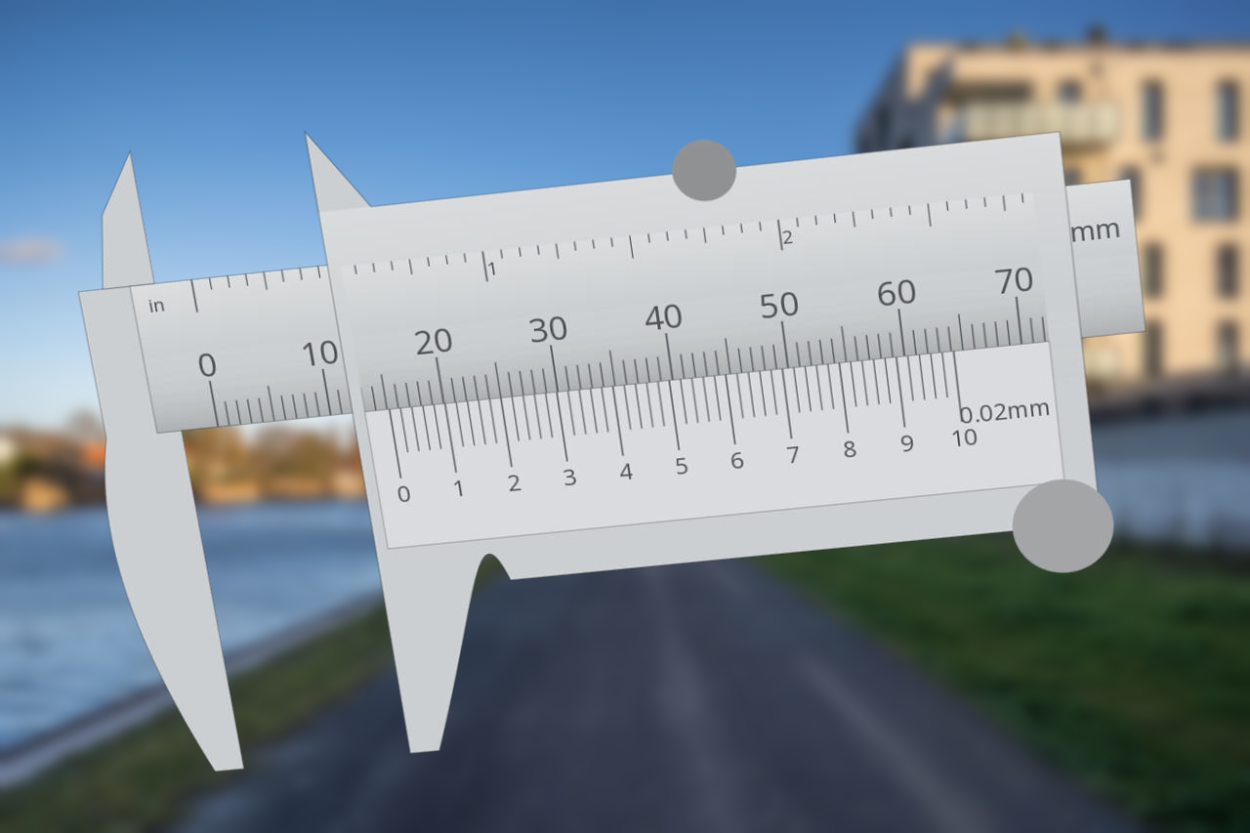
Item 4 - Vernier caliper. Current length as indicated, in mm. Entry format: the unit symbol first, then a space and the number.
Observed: mm 15.2
